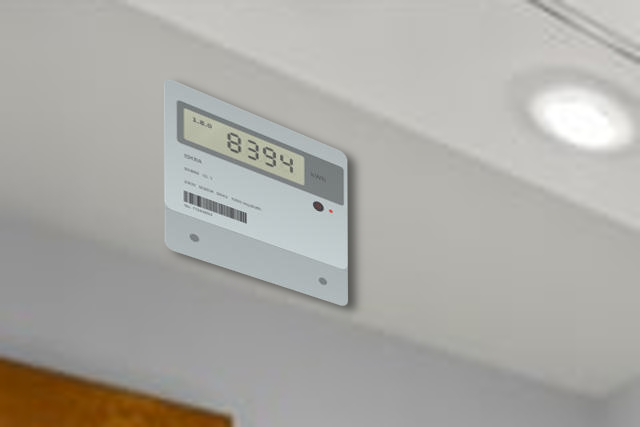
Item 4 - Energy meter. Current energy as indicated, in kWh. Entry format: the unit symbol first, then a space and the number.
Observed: kWh 8394
